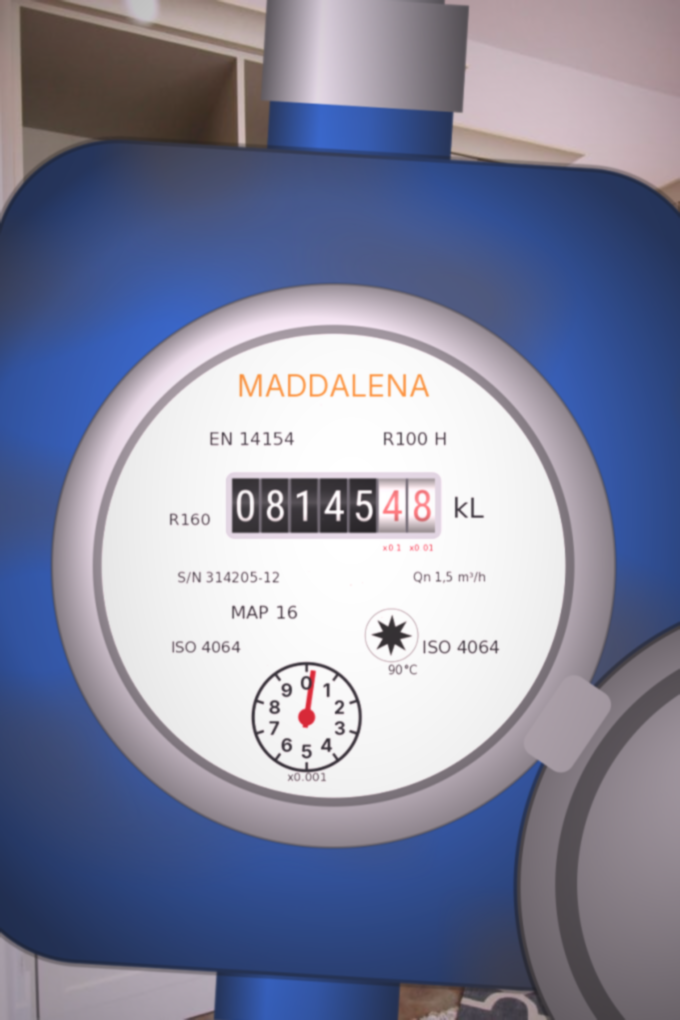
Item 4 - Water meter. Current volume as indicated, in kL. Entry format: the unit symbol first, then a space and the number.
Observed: kL 8145.480
